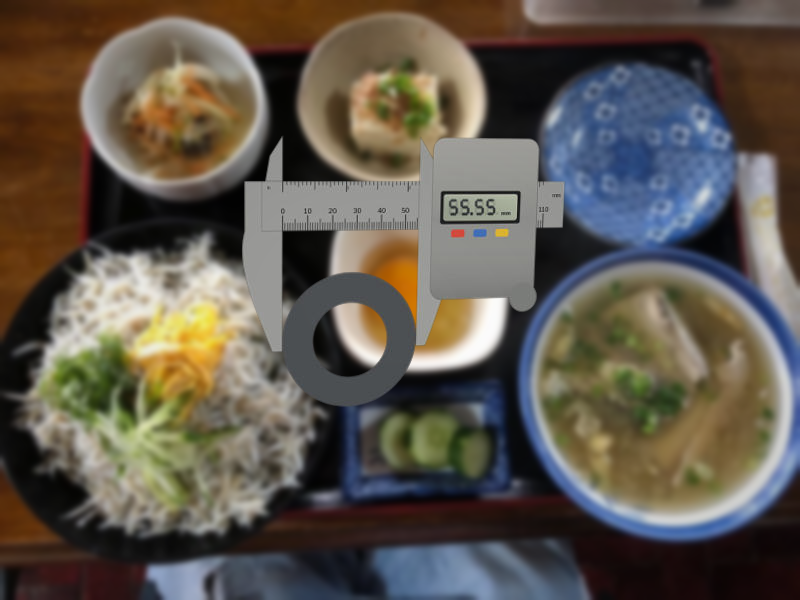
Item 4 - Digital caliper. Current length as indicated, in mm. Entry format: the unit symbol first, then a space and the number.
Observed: mm 55.55
